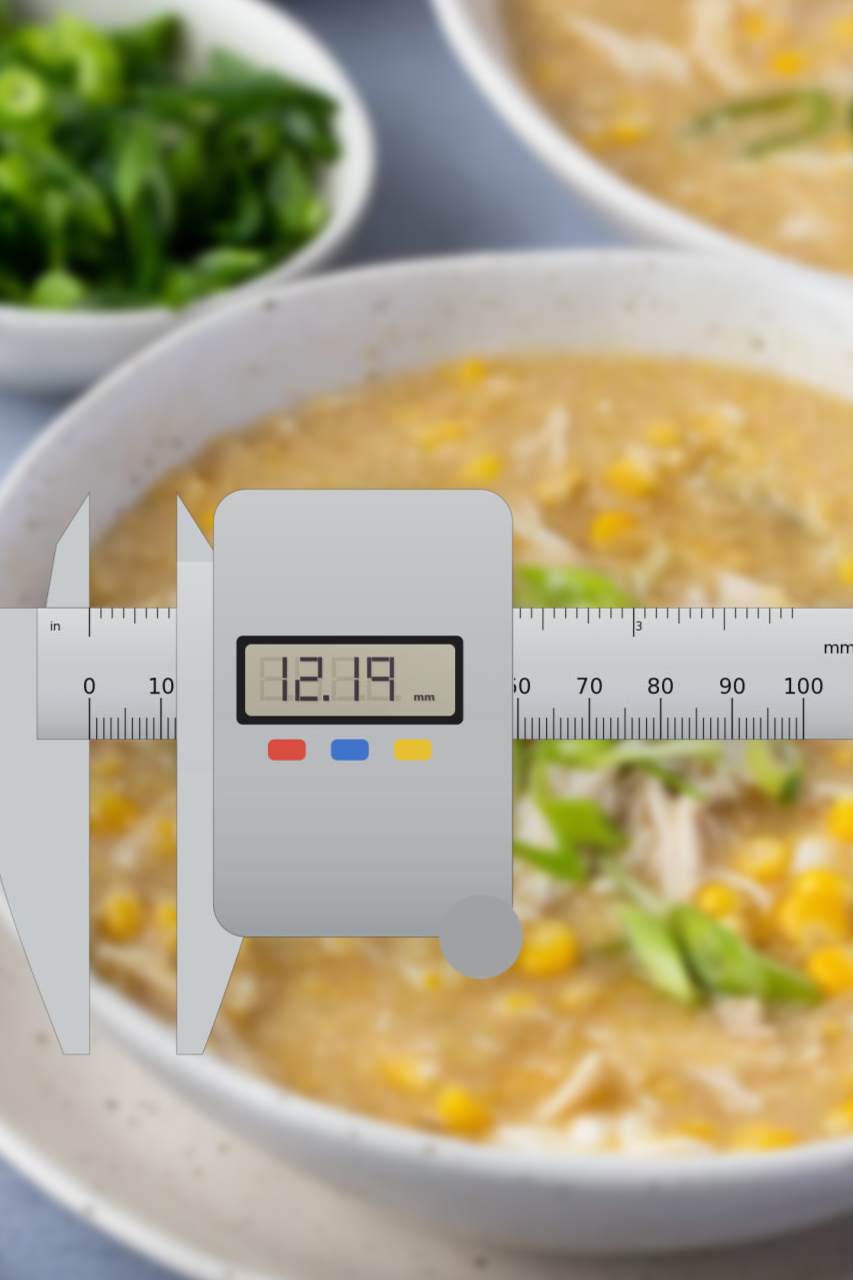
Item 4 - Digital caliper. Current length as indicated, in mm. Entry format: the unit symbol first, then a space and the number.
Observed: mm 12.19
